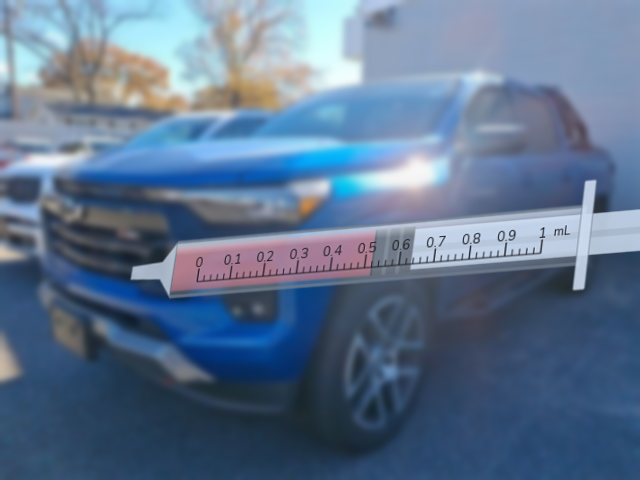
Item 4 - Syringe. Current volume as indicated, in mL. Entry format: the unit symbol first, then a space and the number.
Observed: mL 0.52
